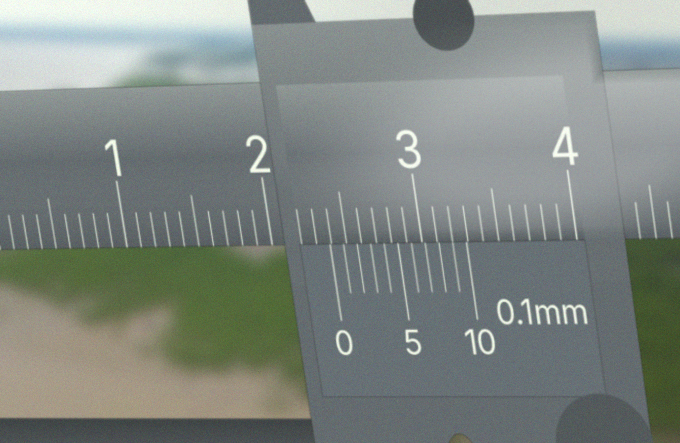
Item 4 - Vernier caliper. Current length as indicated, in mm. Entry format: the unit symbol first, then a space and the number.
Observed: mm 23.9
